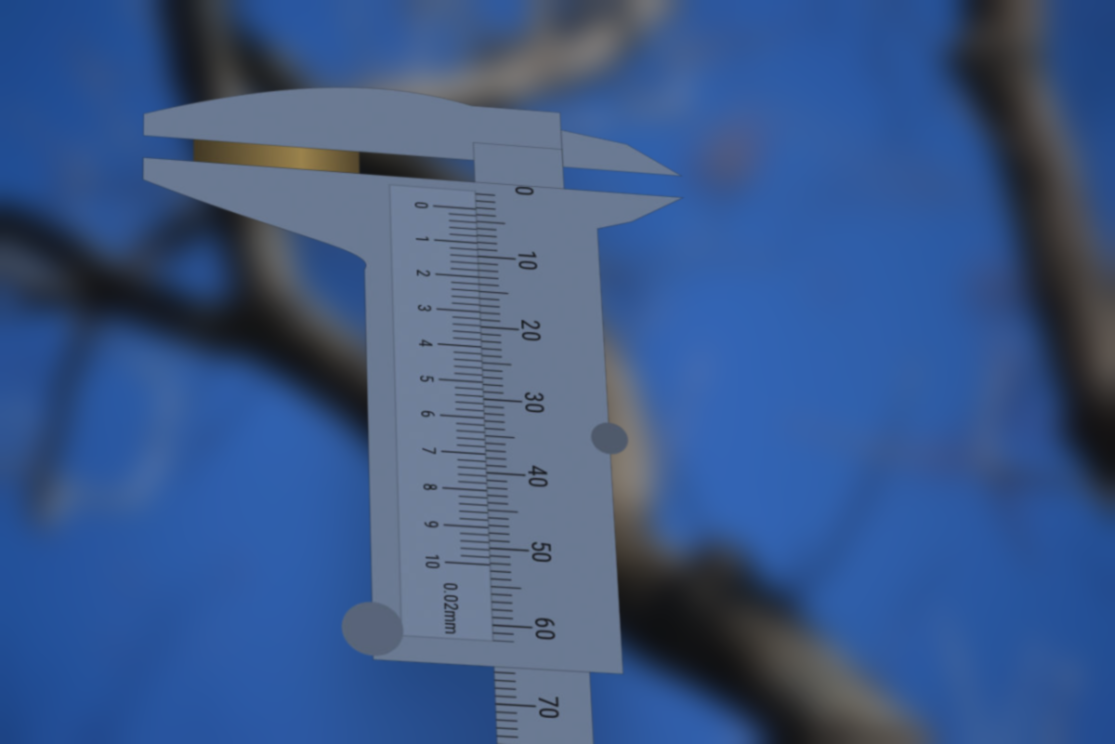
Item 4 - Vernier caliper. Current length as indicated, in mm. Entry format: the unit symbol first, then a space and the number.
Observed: mm 3.2
